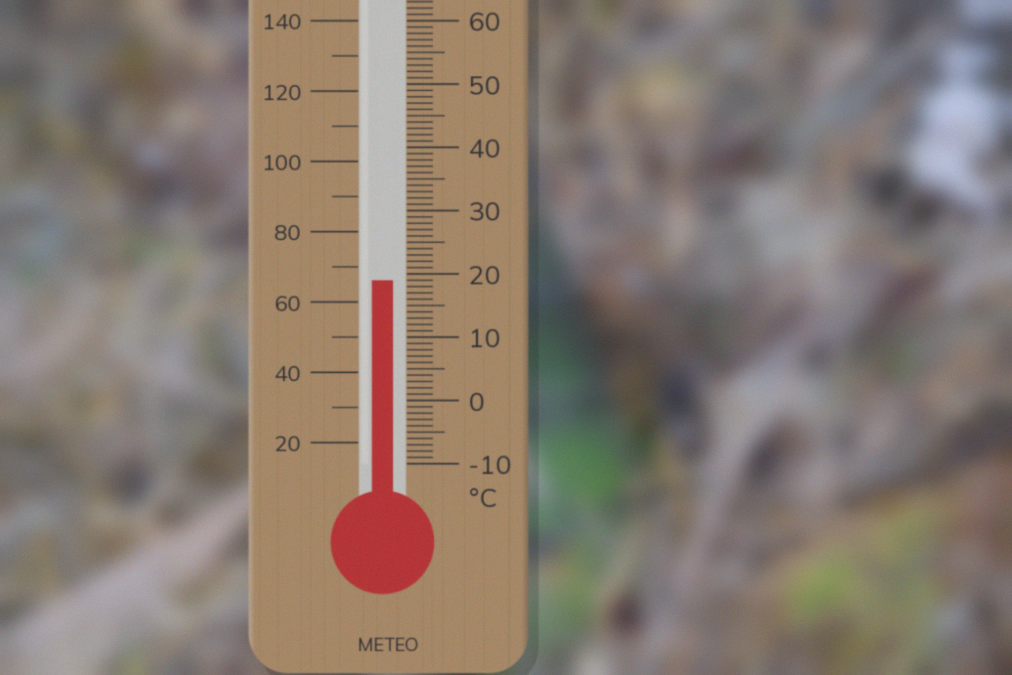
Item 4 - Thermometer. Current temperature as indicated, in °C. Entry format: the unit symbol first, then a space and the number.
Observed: °C 19
